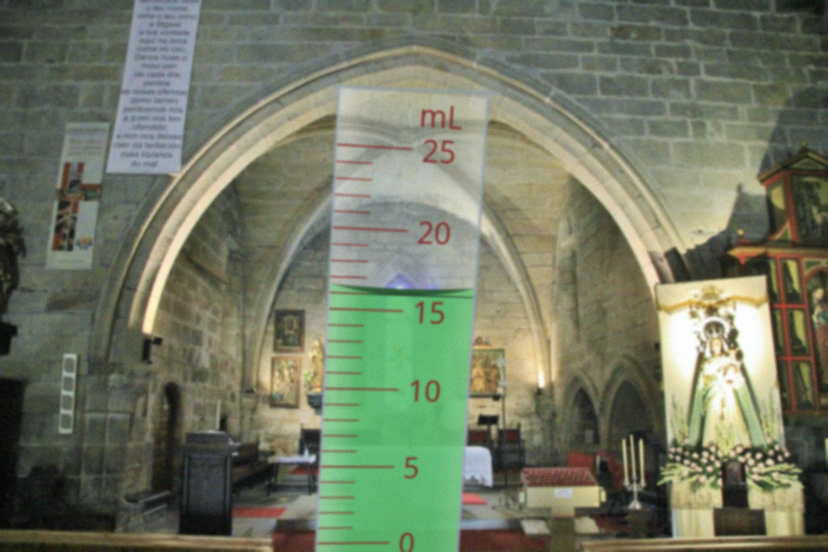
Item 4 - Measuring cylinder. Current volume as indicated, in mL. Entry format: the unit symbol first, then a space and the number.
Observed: mL 16
